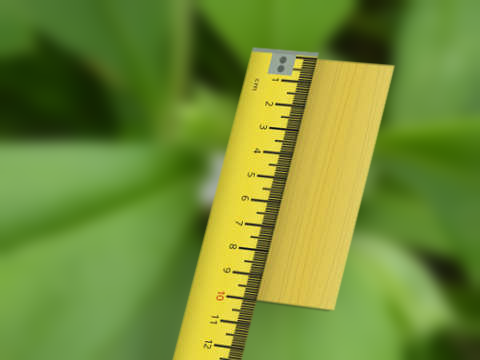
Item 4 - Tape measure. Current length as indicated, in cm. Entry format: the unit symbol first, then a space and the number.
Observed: cm 10
